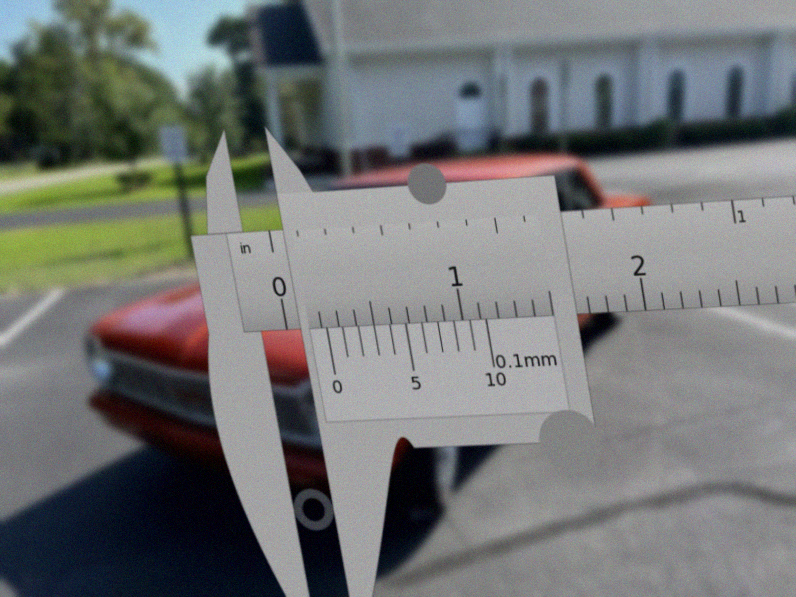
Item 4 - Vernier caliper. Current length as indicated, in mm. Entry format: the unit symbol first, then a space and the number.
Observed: mm 2.3
